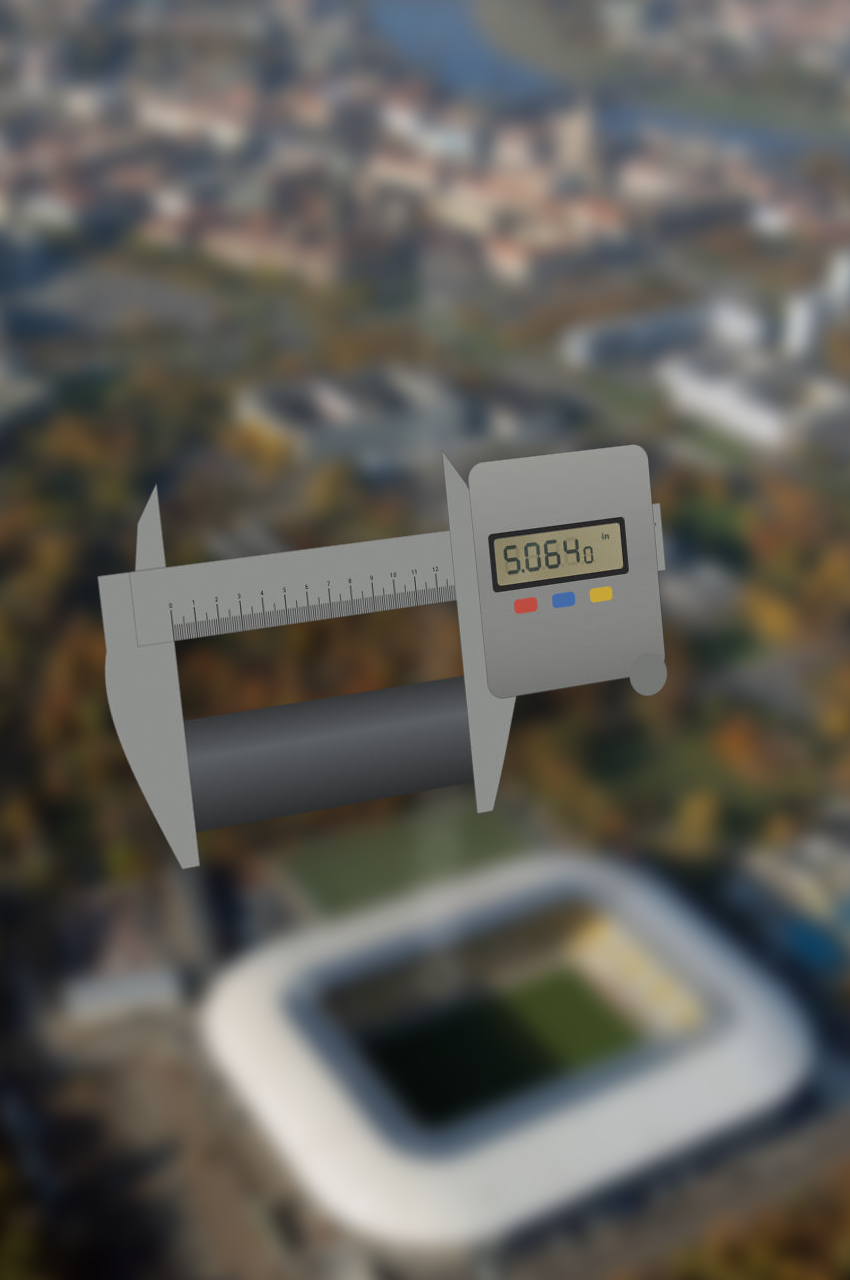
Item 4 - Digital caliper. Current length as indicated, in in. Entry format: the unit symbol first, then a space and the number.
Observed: in 5.0640
